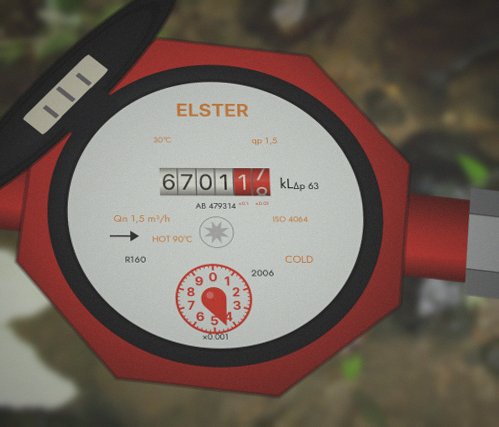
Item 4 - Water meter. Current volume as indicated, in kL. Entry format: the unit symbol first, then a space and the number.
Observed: kL 6701.174
